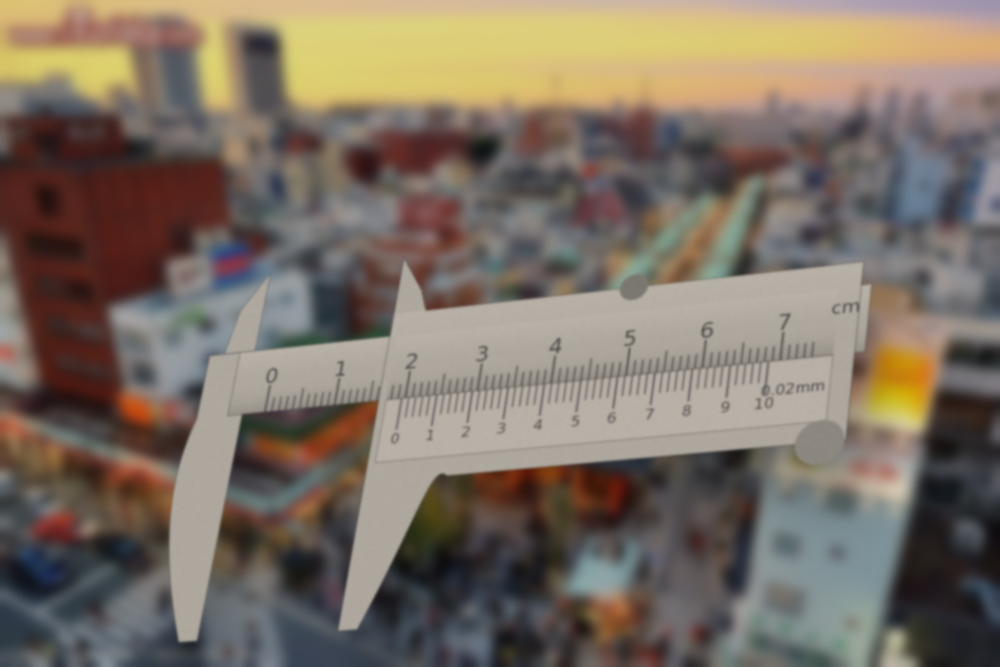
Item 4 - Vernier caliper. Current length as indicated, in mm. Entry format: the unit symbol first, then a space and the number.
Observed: mm 19.5
